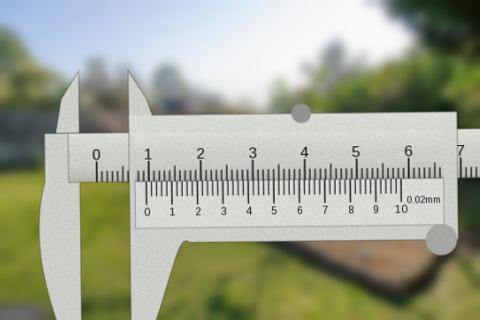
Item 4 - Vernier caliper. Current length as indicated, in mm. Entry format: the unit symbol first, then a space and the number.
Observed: mm 9.5
